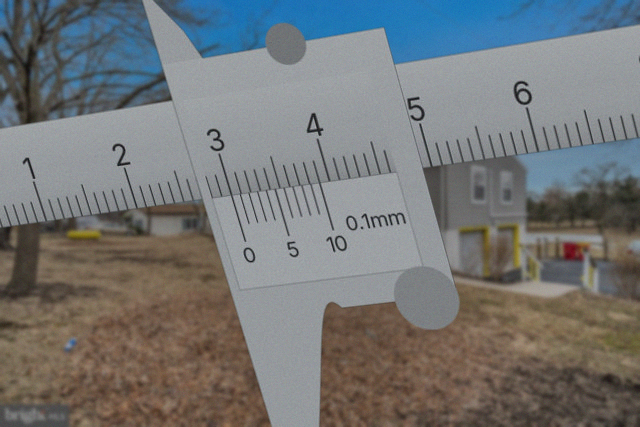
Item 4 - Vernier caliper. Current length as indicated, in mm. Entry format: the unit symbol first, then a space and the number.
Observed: mm 30.0
